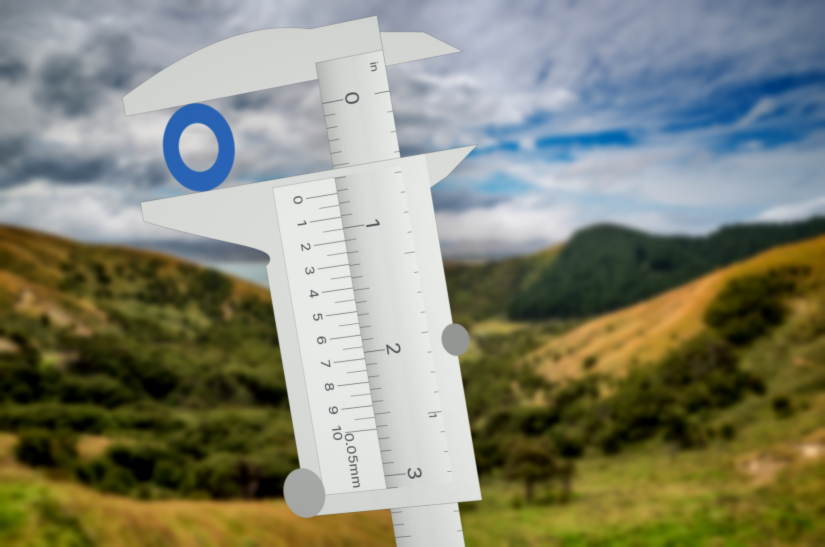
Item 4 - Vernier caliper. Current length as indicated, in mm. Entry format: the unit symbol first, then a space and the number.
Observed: mm 7.2
